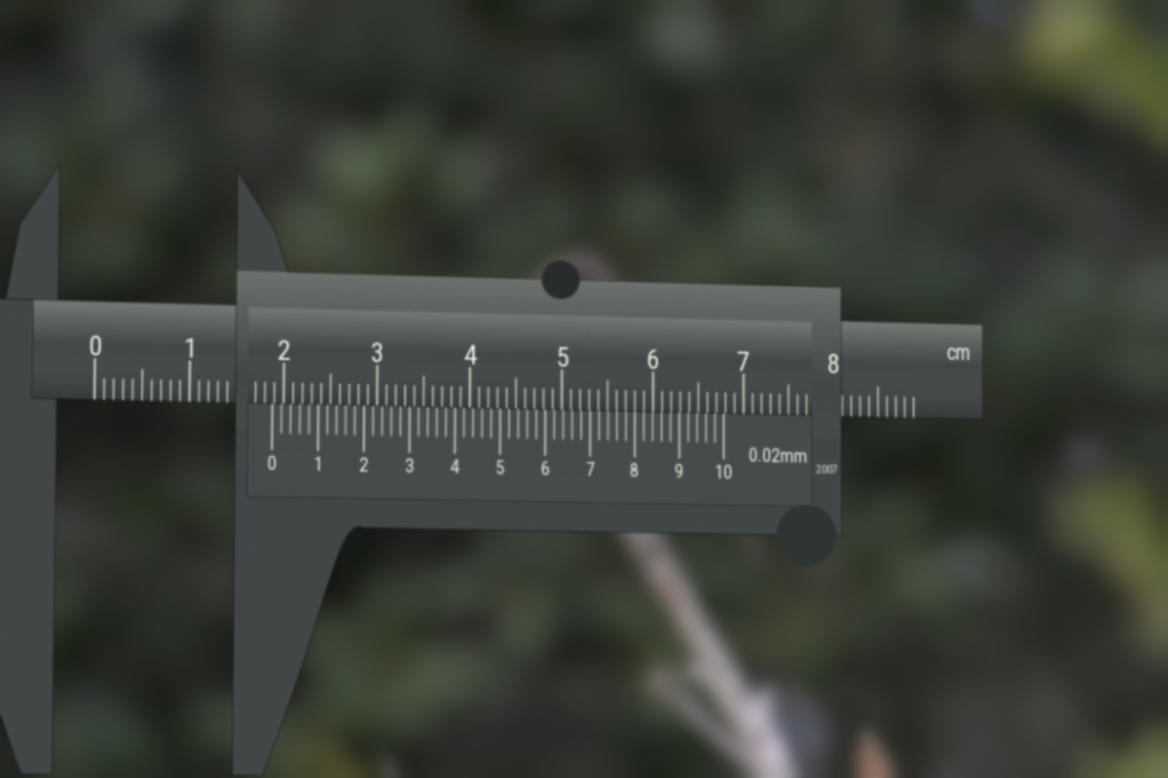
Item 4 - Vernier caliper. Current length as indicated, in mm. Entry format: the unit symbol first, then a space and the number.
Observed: mm 18.8
